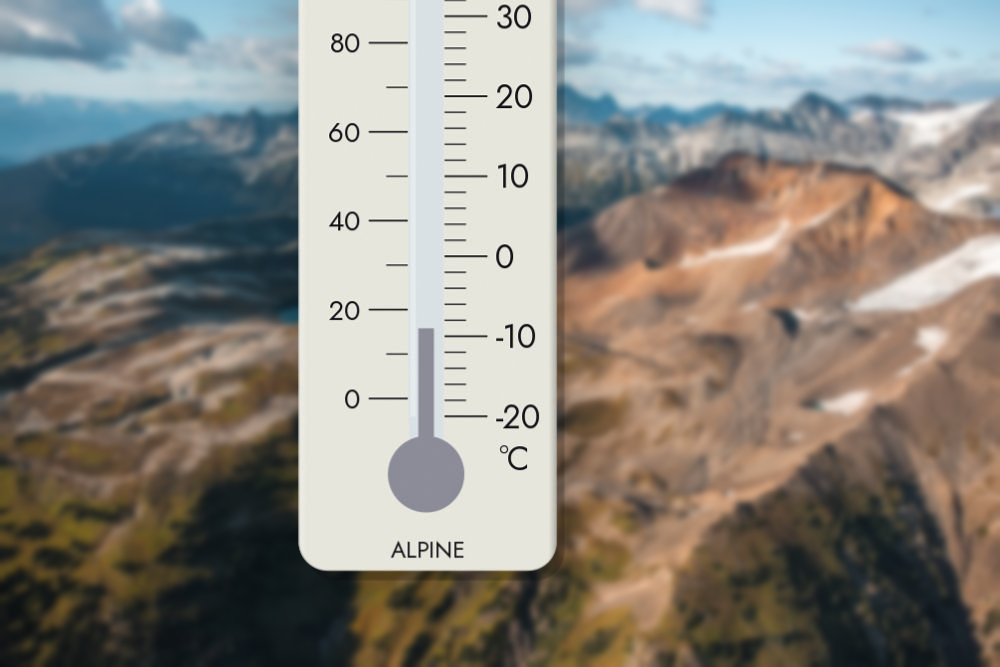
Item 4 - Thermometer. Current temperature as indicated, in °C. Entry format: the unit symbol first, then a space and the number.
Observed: °C -9
